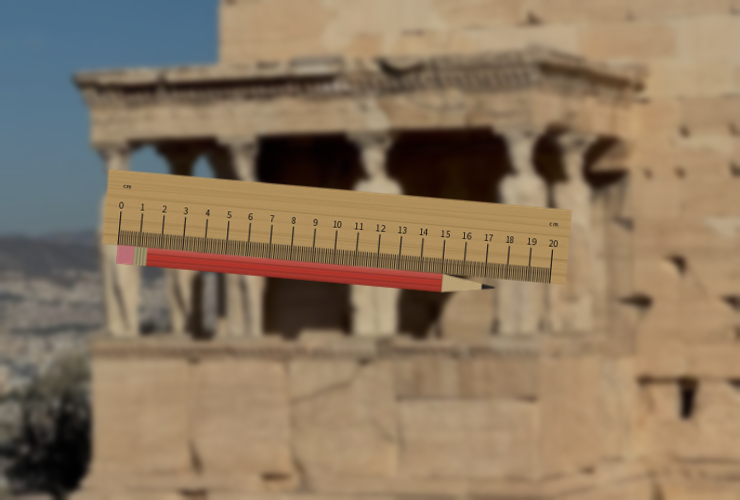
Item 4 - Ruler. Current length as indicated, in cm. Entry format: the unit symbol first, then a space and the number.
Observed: cm 17.5
